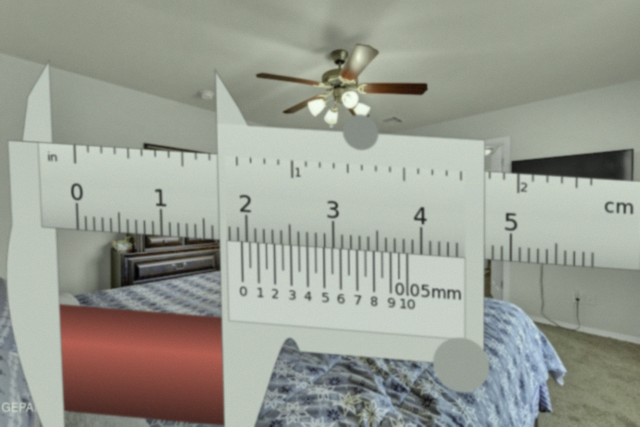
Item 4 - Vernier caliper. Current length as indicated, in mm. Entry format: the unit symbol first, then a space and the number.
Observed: mm 19.4
